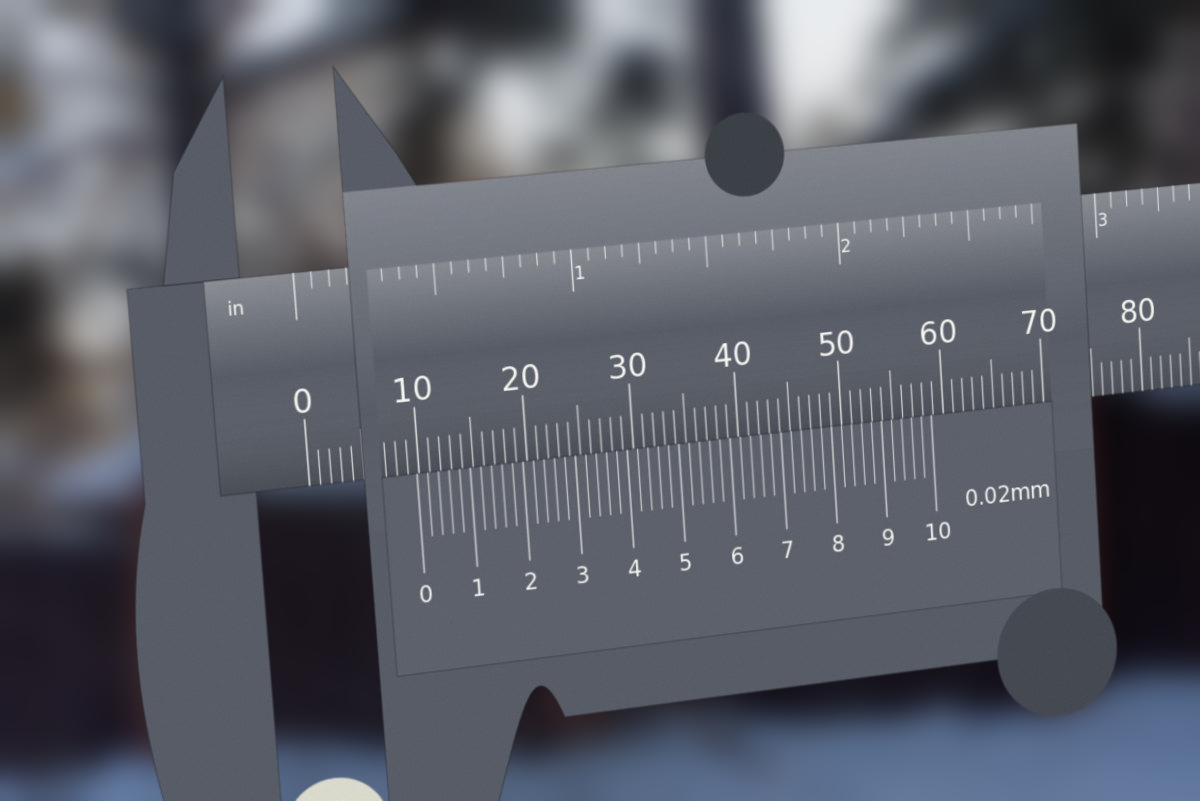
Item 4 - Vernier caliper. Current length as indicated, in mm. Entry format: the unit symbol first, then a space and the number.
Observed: mm 9.8
